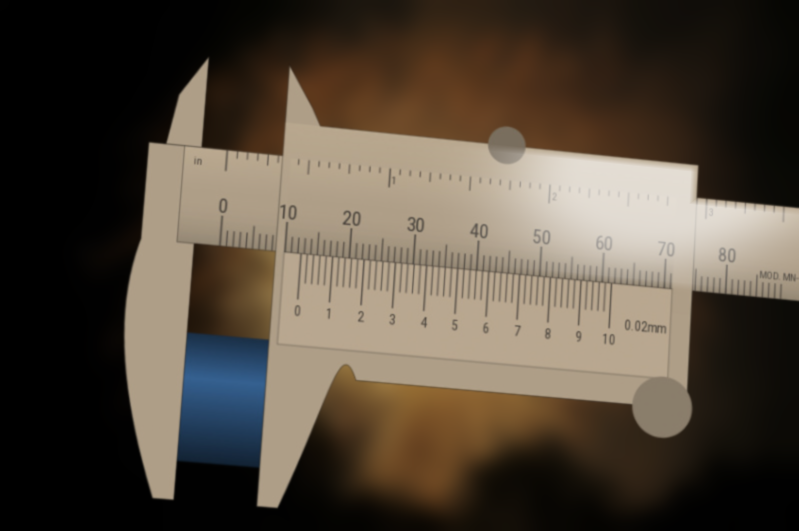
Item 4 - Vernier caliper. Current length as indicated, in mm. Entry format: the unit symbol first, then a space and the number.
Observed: mm 12.5
